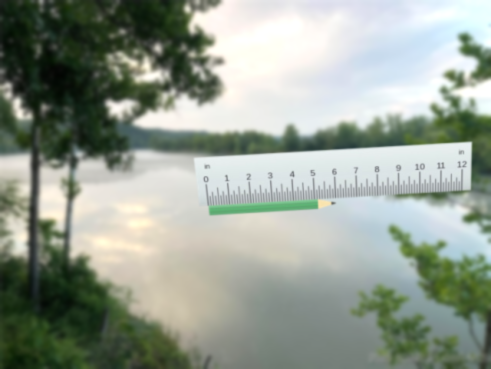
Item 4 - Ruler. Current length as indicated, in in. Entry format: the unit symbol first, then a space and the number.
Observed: in 6
